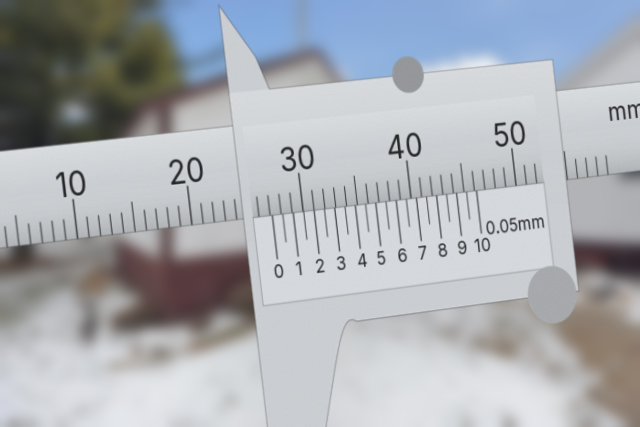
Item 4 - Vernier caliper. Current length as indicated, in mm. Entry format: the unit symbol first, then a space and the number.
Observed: mm 27.2
